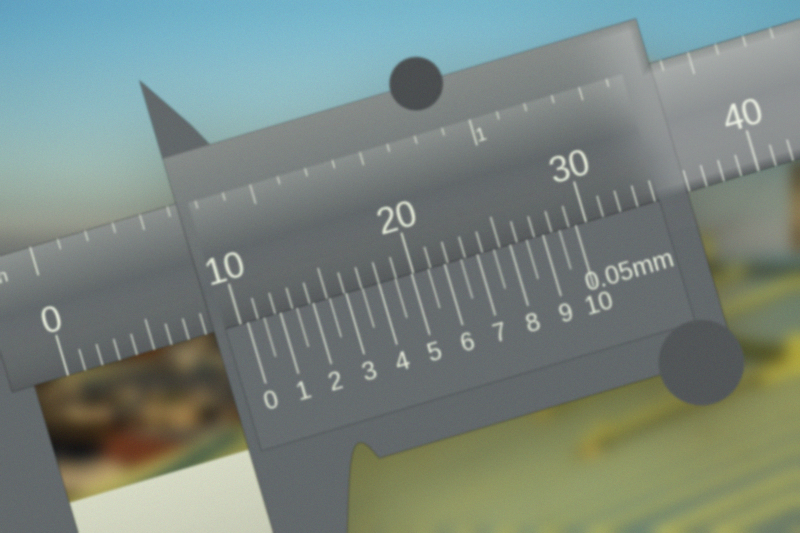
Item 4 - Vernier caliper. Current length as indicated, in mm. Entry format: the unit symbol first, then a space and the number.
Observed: mm 10.4
